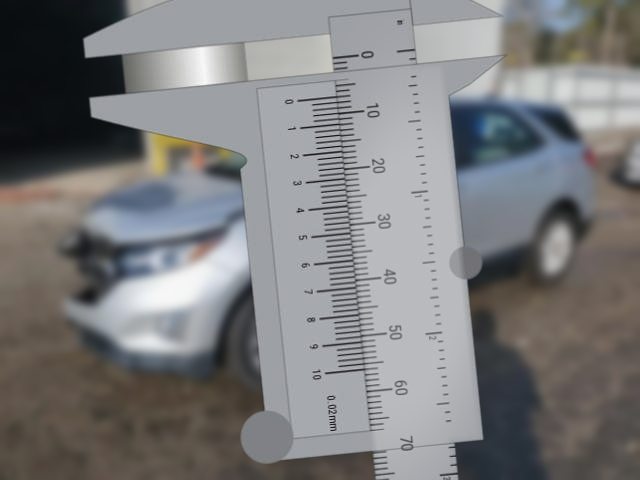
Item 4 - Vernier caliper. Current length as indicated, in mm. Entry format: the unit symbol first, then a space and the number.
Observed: mm 7.0
